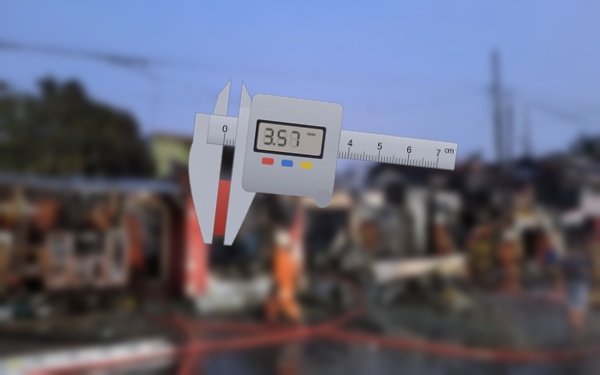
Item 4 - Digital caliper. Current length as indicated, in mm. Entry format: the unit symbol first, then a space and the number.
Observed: mm 3.57
